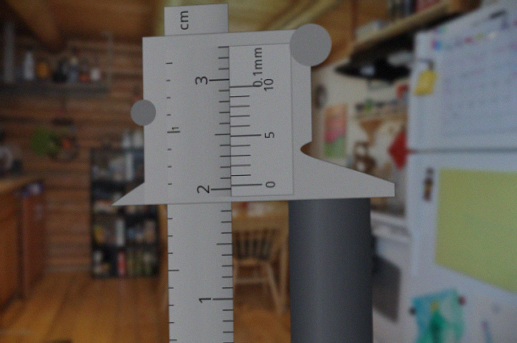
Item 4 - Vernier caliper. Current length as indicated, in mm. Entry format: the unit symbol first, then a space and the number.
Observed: mm 20.3
